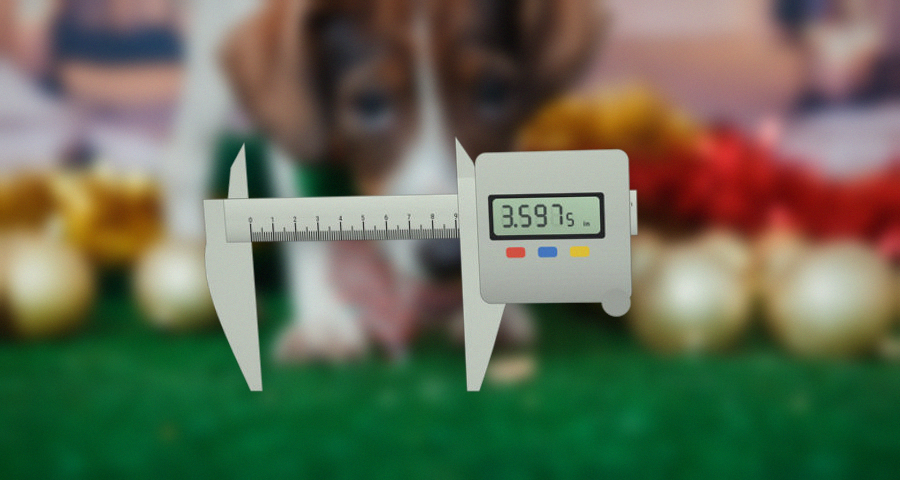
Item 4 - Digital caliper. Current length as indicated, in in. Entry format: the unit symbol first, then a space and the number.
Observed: in 3.5975
